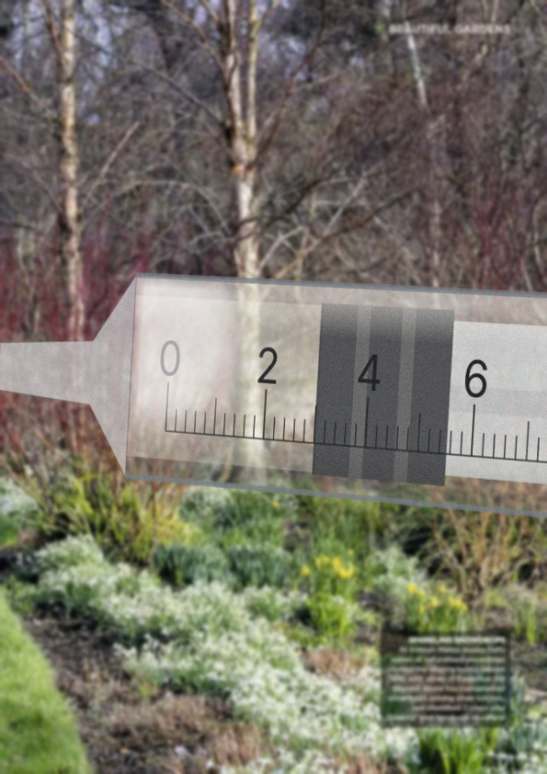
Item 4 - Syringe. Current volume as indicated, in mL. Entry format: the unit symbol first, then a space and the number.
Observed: mL 3
